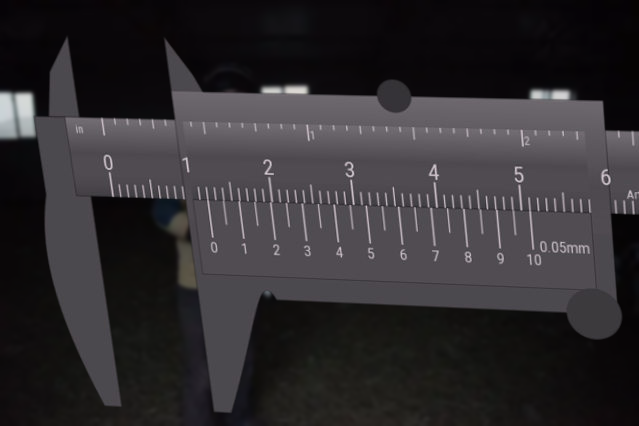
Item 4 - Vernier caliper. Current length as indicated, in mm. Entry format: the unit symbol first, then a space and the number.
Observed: mm 12.0
